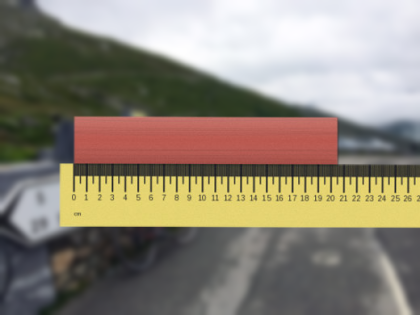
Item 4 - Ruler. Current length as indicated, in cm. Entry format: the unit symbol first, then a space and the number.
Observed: cm 20.5
